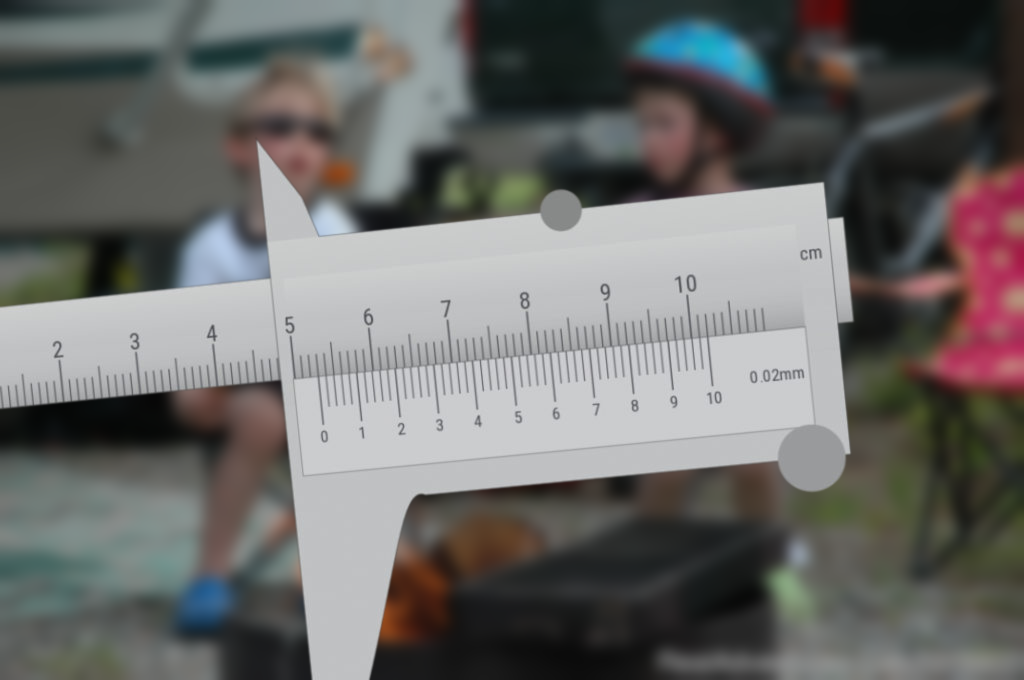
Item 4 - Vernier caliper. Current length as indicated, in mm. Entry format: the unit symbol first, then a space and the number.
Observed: mm 53.0
